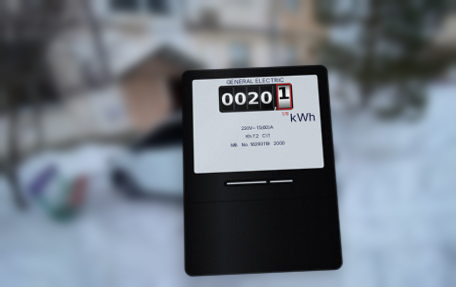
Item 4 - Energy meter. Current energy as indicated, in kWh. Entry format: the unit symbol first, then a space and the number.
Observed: kWh 20.1
